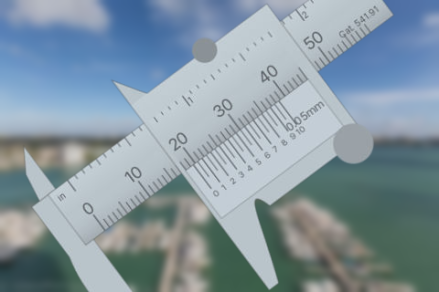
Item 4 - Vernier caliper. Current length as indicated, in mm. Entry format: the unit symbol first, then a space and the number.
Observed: mm 19.6
